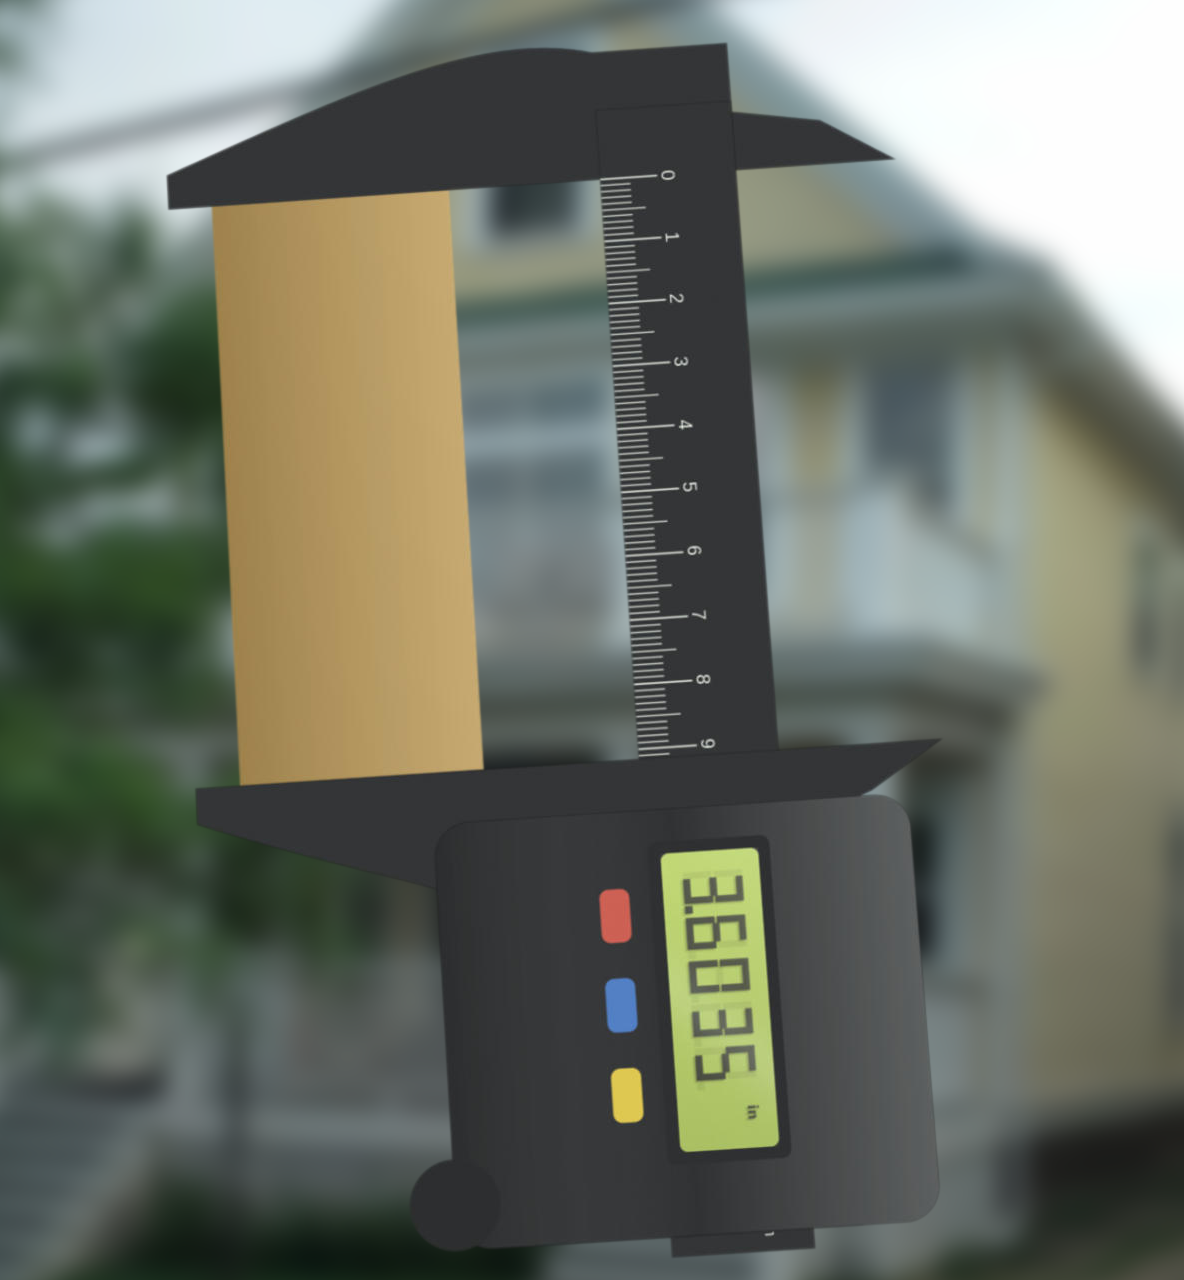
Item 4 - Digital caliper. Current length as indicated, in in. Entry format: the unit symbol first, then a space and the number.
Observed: in 3.6035
